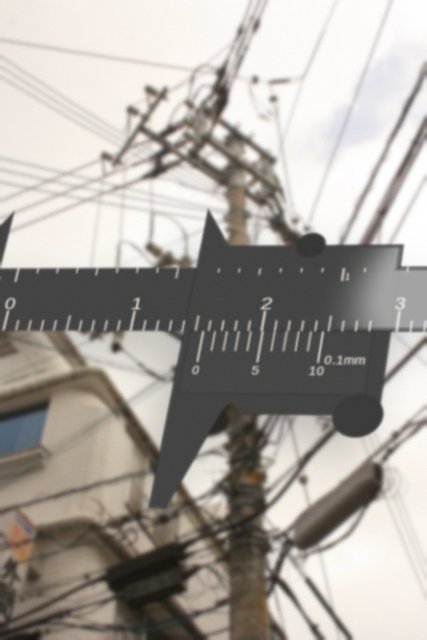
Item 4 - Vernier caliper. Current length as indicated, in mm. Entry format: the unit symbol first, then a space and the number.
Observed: mm 15.6
